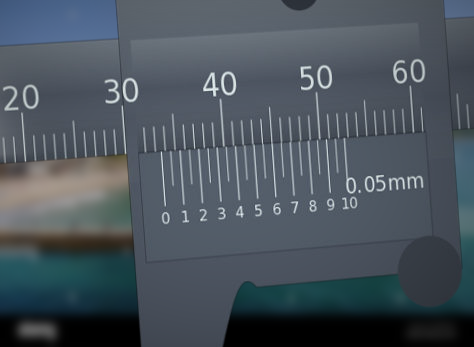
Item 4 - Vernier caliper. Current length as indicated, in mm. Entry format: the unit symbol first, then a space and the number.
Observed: mm 33.6
